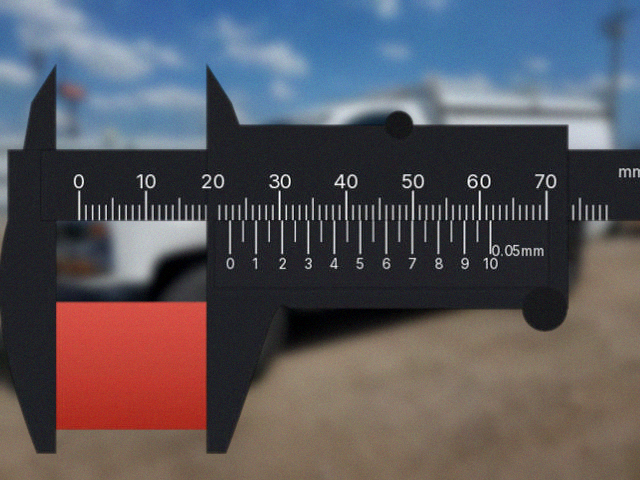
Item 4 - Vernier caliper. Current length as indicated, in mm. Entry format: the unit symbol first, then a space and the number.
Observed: mm 22.6
